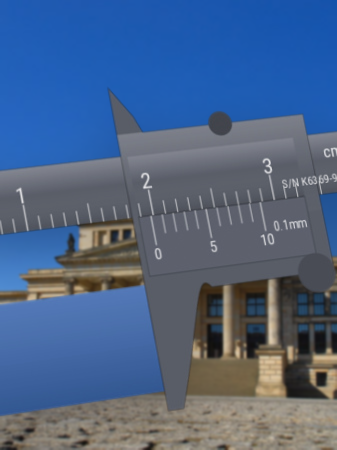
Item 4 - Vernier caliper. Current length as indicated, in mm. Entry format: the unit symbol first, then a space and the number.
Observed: mm 19.8
